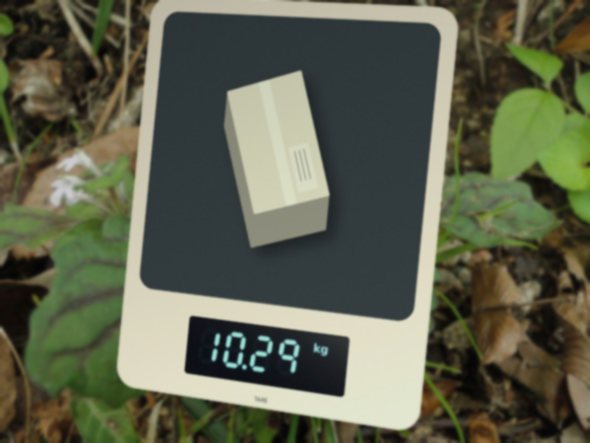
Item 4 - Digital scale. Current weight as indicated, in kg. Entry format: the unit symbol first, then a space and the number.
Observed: kg 10.29
